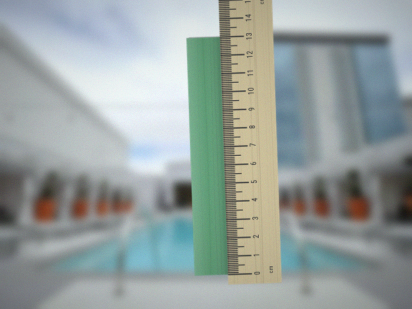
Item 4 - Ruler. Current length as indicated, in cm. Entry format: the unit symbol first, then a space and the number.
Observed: cm 13
